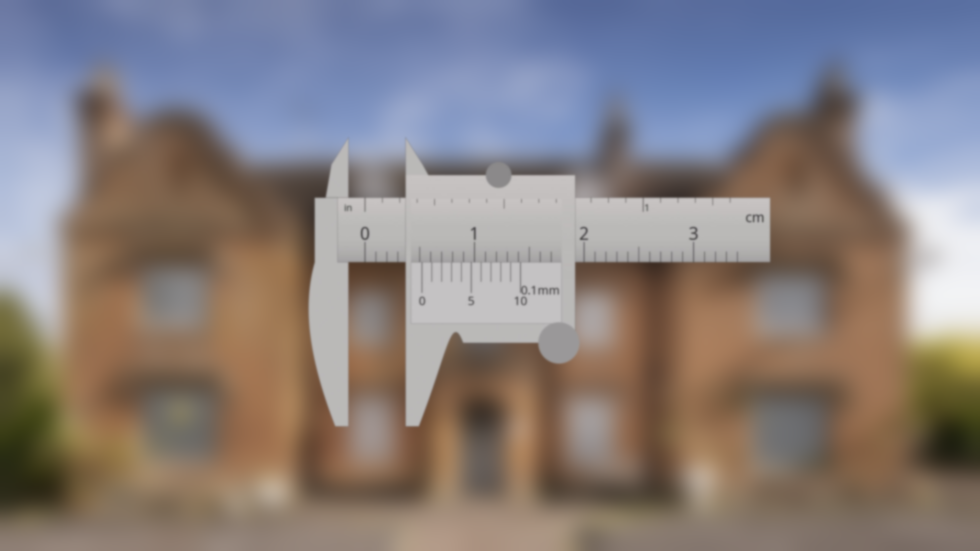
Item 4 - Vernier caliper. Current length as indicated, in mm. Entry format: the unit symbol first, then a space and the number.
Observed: mm 5.2
